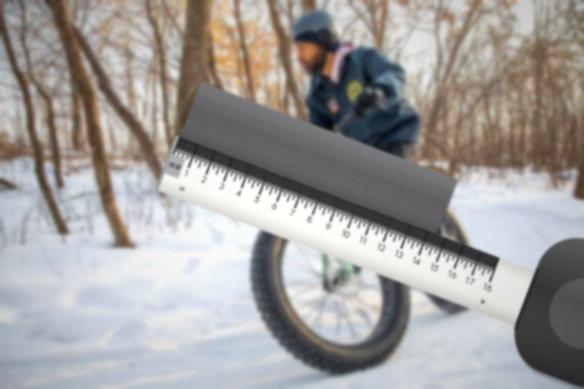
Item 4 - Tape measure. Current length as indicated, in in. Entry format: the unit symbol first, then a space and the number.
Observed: in 14.5
